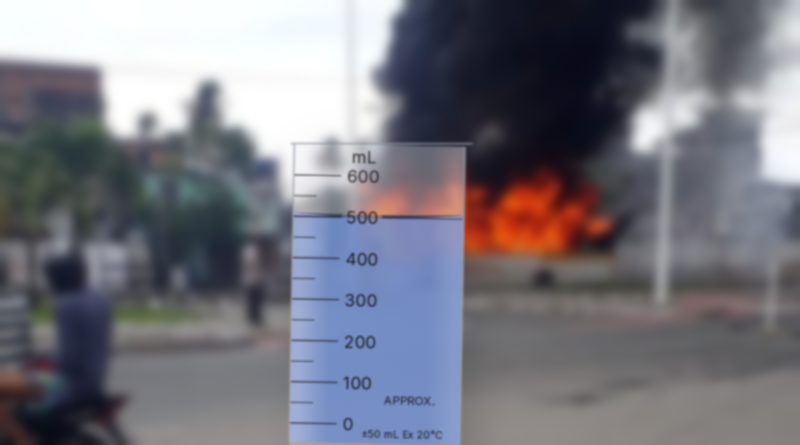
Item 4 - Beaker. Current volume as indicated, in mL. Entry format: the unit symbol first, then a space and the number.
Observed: mL 500
